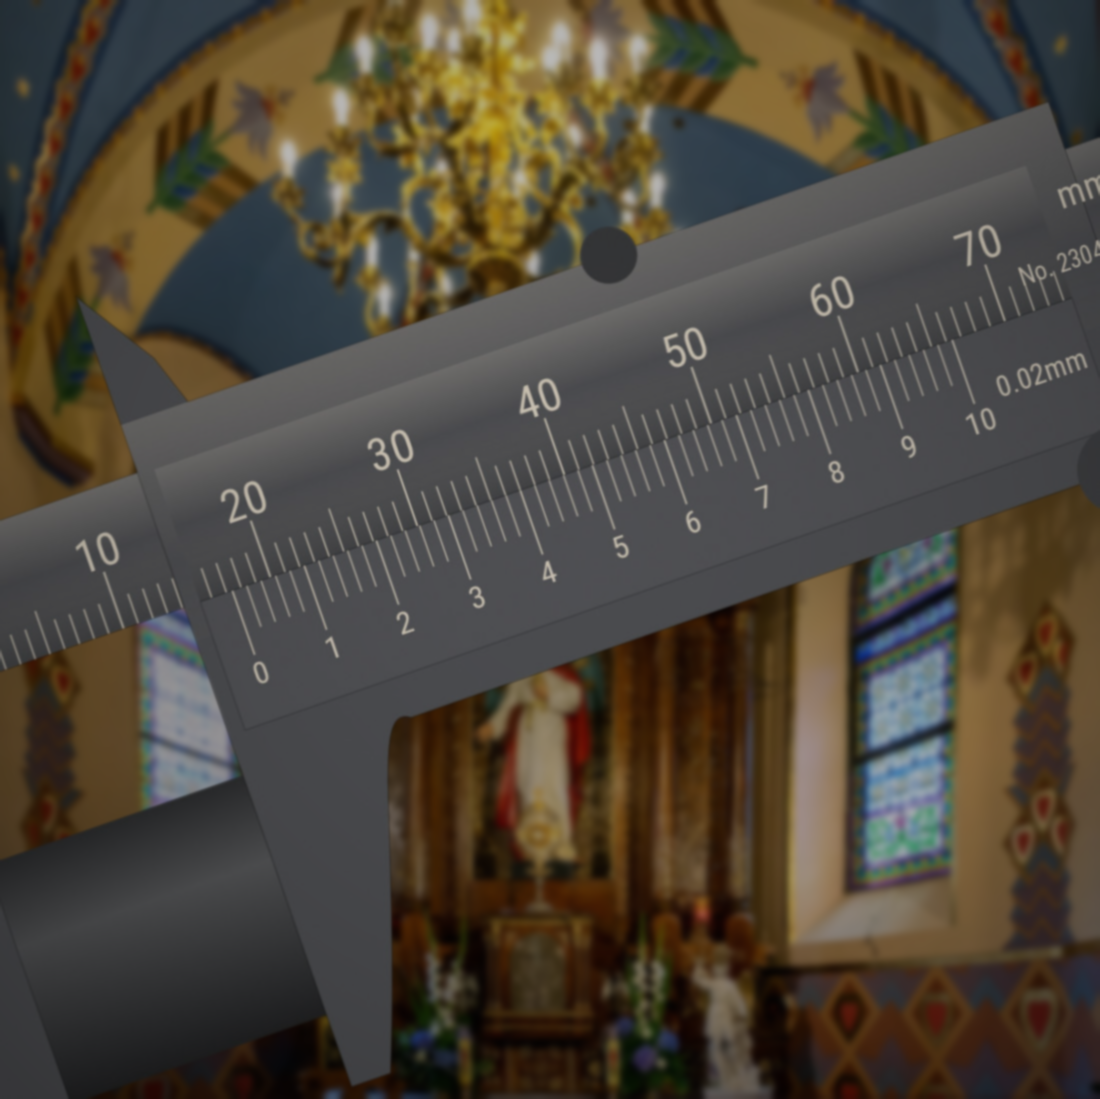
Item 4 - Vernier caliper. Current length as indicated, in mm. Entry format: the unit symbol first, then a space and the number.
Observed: mm 17.4
